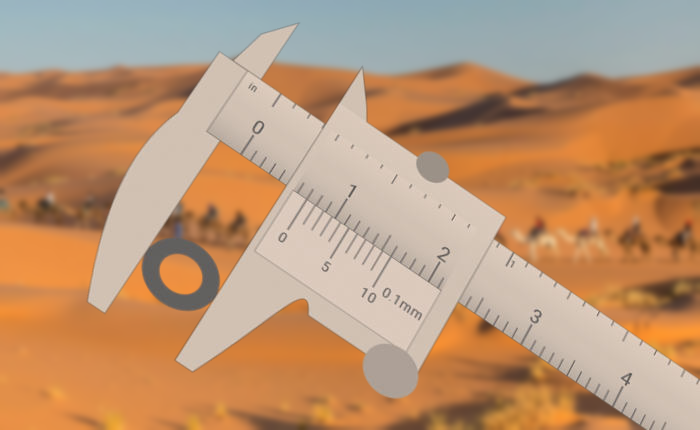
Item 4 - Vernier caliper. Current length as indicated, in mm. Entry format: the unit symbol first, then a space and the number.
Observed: mm 7.0
